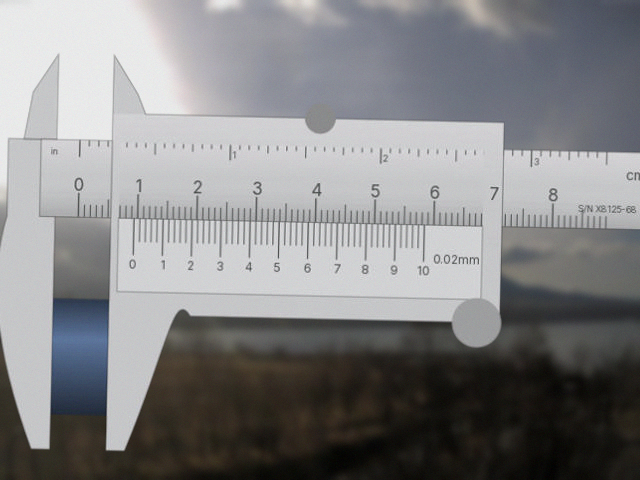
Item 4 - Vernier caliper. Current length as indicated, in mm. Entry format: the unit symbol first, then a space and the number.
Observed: mm 9.4
